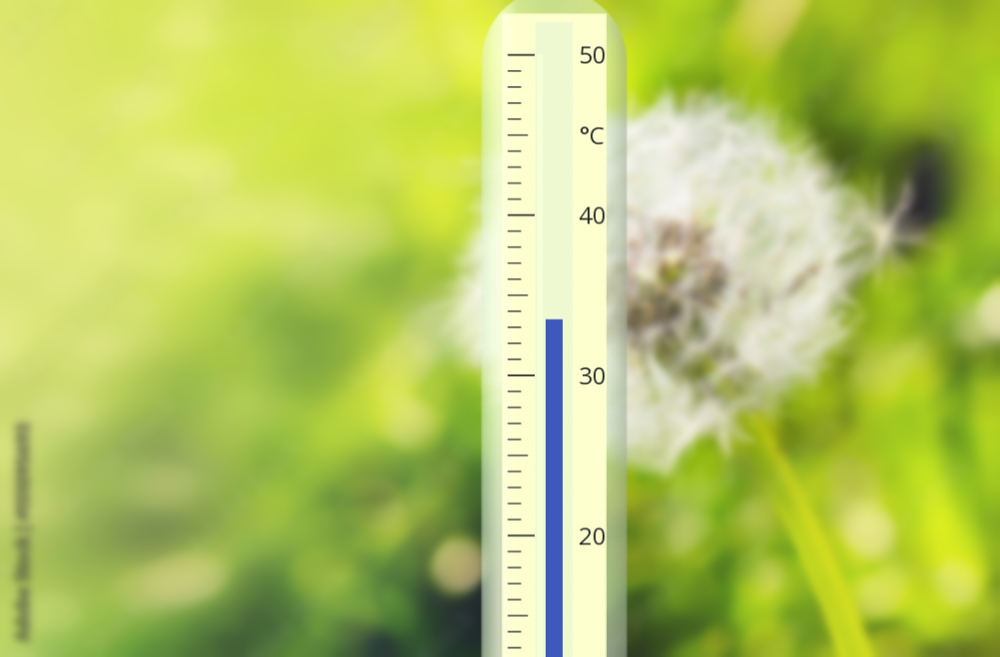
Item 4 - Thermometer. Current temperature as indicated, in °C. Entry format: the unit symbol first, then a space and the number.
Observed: °C 33.5
